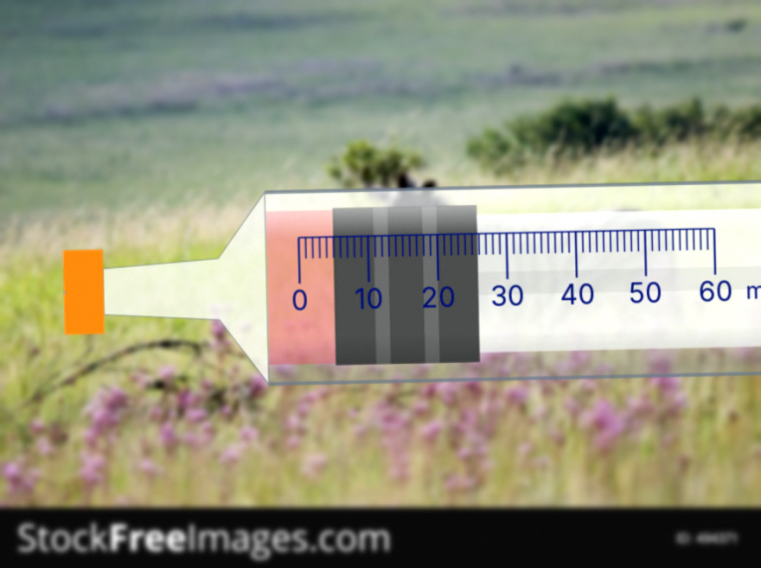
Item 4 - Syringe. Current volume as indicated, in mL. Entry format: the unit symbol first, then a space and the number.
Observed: mL 5
